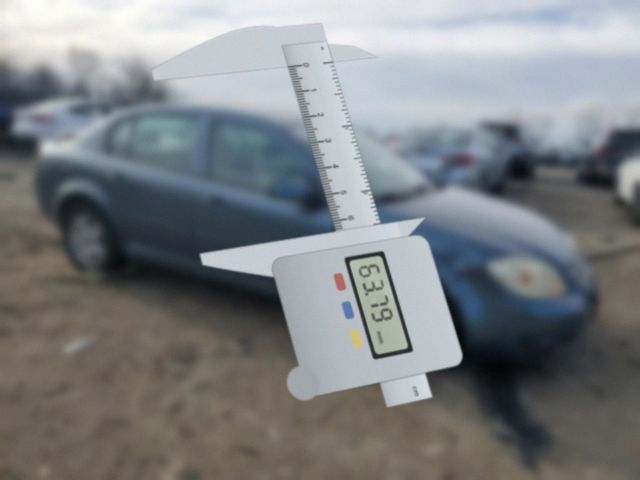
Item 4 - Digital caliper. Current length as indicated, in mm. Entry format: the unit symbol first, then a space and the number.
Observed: mm 63.79
